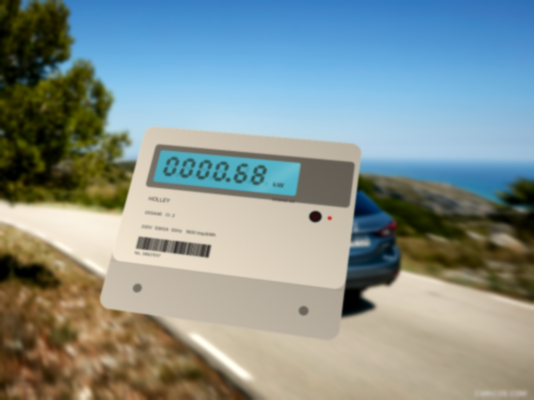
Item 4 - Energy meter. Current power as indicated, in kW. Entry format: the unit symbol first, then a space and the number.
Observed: kW 0.68
